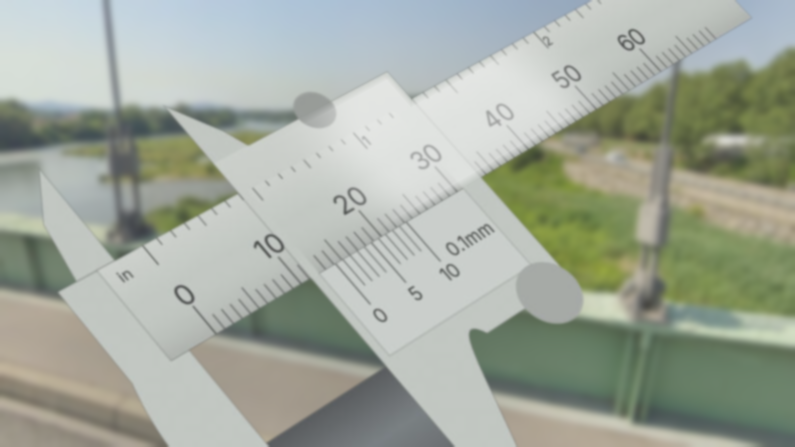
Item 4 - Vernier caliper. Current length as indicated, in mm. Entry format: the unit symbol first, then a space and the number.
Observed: mm 14.2
